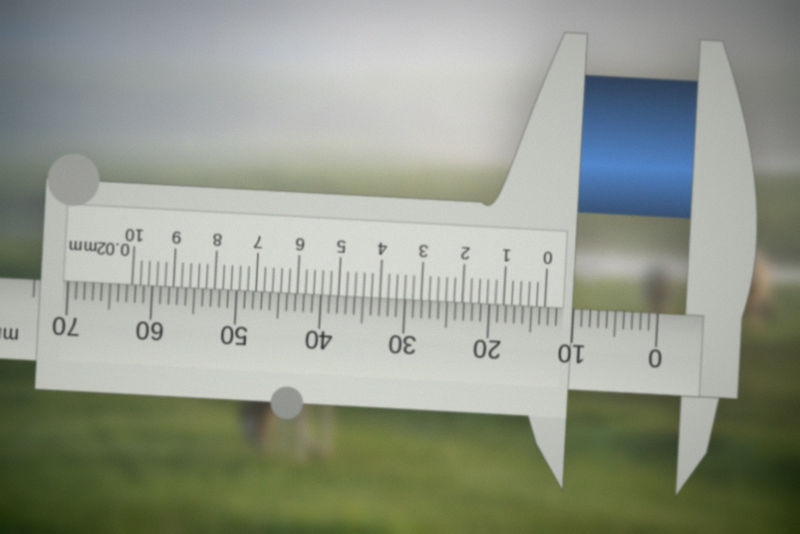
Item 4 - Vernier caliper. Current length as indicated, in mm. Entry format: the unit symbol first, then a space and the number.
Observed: mm 13.4
